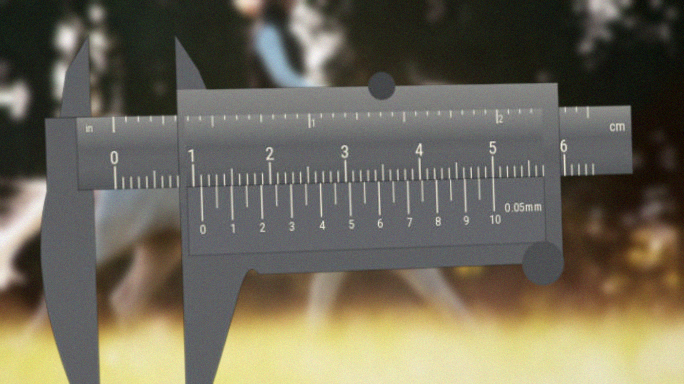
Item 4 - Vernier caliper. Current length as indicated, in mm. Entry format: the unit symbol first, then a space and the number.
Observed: mm 11.0
